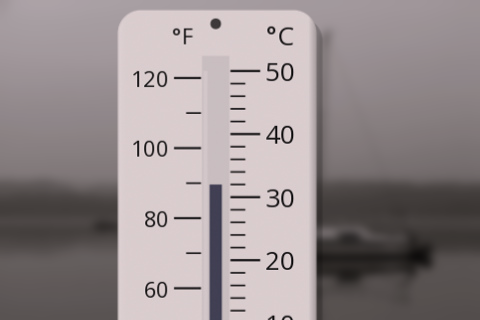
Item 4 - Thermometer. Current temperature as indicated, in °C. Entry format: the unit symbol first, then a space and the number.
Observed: °C 32
